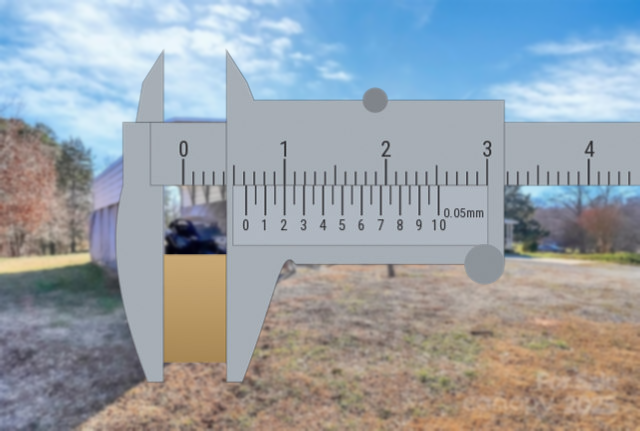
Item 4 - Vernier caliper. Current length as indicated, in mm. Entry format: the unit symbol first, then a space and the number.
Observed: mm 6.2
